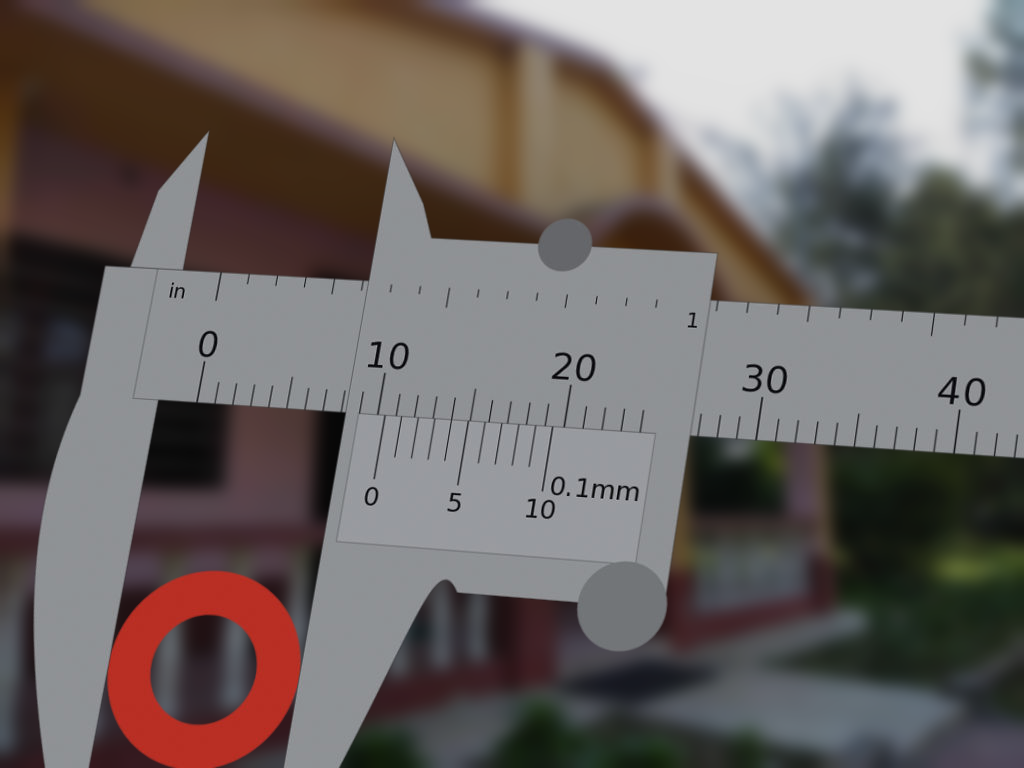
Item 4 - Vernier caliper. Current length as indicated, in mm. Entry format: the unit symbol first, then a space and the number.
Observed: mm 10.4
